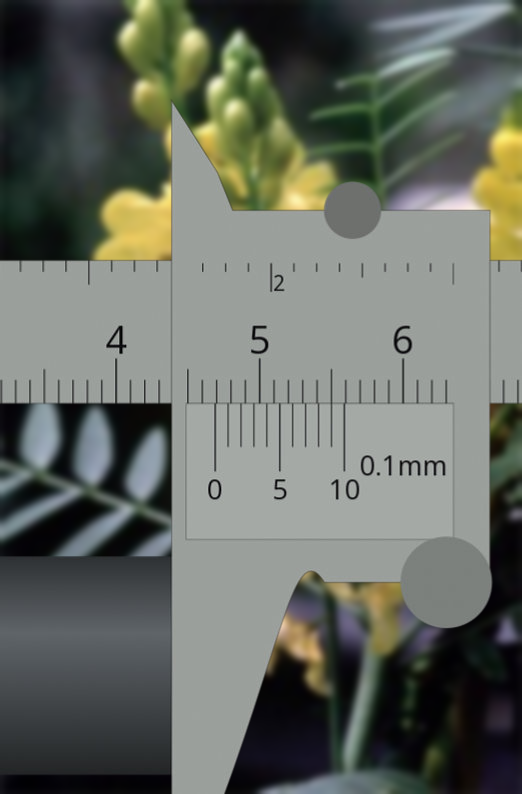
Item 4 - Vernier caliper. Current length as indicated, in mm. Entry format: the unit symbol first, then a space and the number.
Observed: mm 46.9
